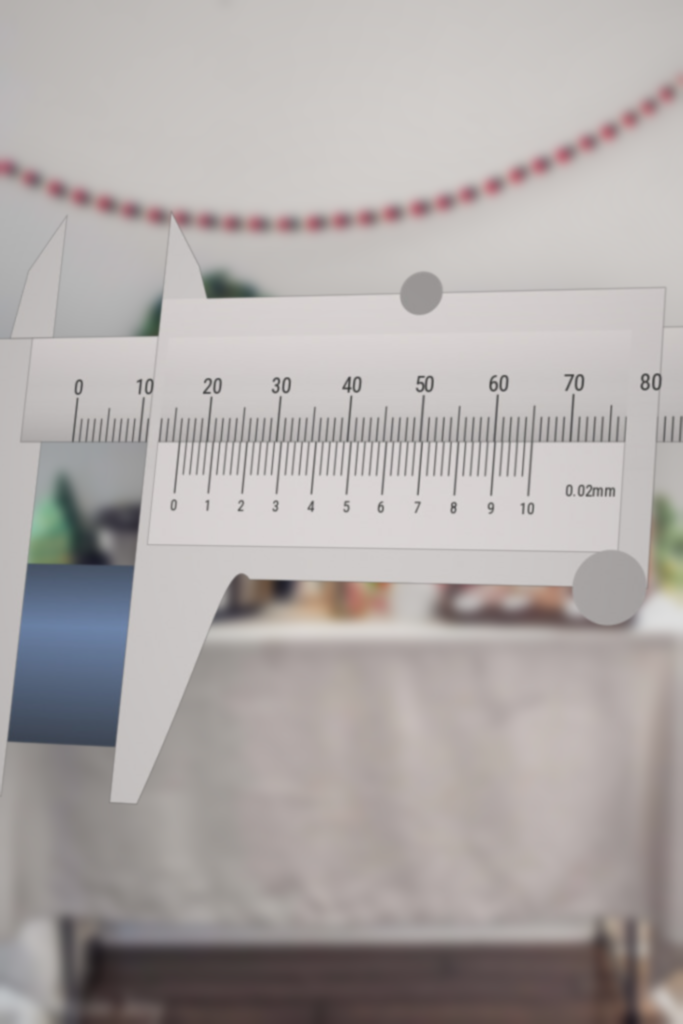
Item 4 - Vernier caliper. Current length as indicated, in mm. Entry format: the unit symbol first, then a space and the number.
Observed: mm 16.0
